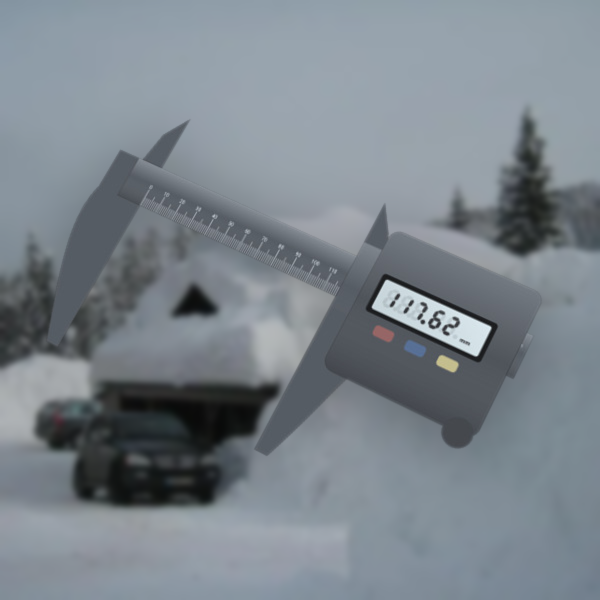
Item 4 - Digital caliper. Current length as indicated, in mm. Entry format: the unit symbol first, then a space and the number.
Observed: mm 117.62
